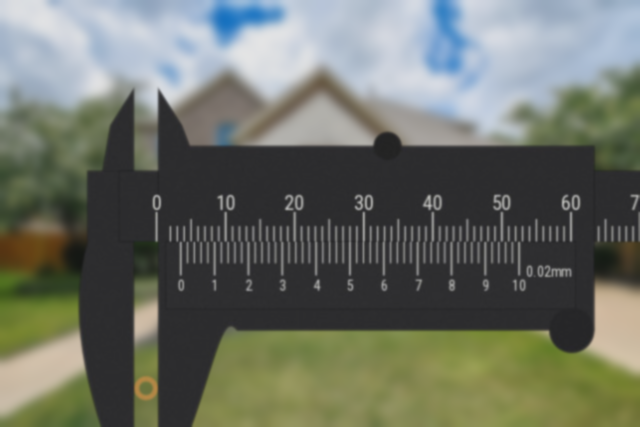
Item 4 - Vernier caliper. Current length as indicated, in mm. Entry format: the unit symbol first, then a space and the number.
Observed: mm 3.5
